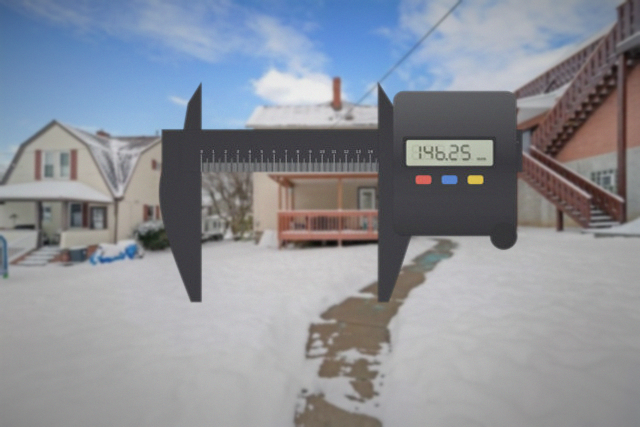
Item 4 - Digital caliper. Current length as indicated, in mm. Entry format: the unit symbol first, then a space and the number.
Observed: mm 146.25
